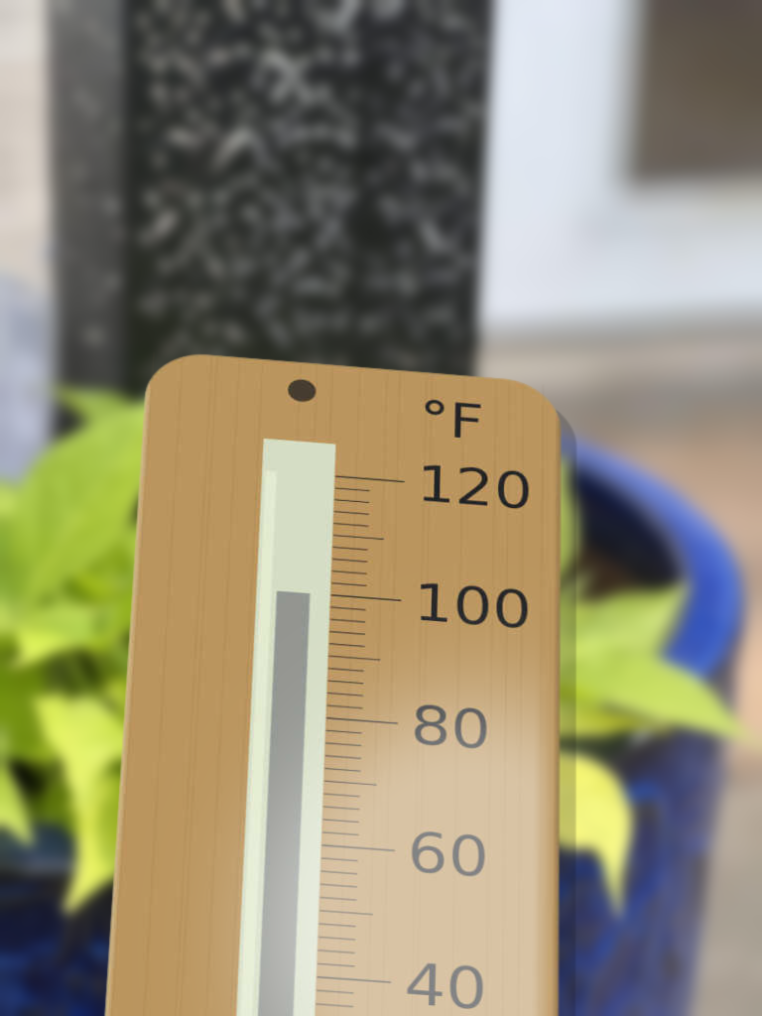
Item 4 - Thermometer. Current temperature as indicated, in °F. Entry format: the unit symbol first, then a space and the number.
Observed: °F 100
